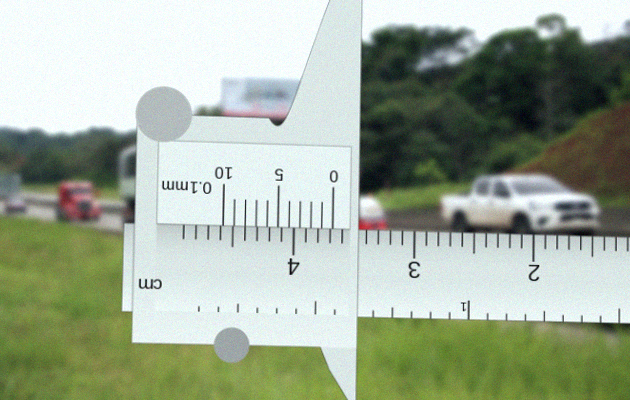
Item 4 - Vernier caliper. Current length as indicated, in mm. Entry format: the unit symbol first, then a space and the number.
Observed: mm 36.8
